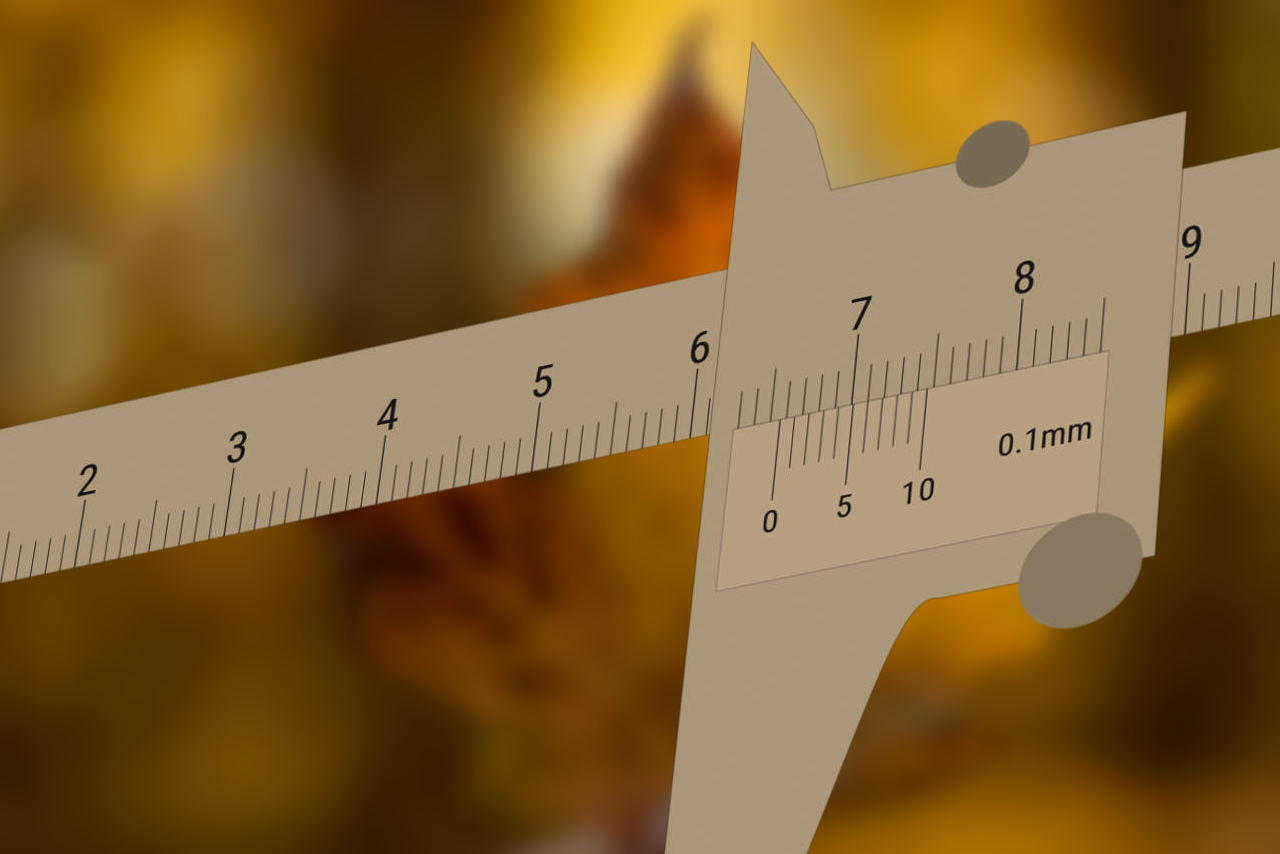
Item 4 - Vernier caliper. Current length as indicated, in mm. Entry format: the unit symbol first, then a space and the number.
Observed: mm 65.6
